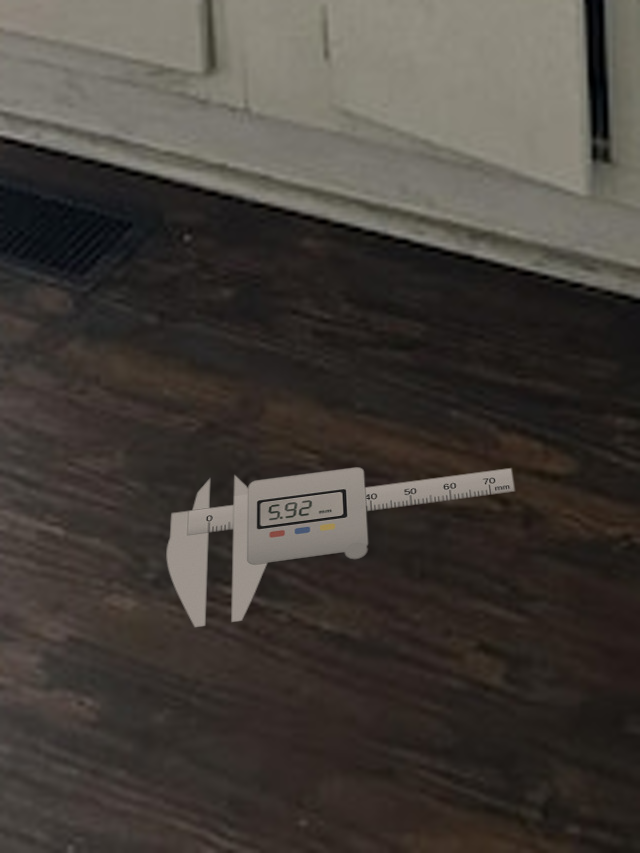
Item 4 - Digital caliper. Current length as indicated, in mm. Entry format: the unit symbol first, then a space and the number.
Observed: mm 5.92
